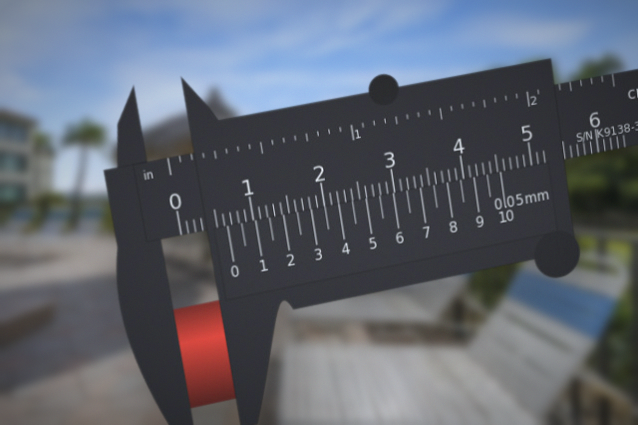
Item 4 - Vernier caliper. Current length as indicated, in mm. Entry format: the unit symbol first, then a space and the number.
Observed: mm 6.4
